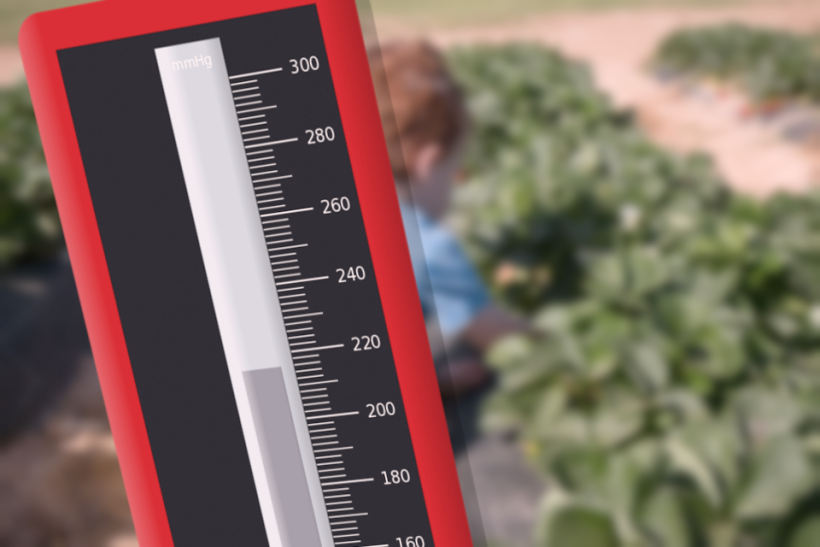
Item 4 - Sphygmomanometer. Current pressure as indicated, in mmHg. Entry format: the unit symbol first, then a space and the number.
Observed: mmHg 216
